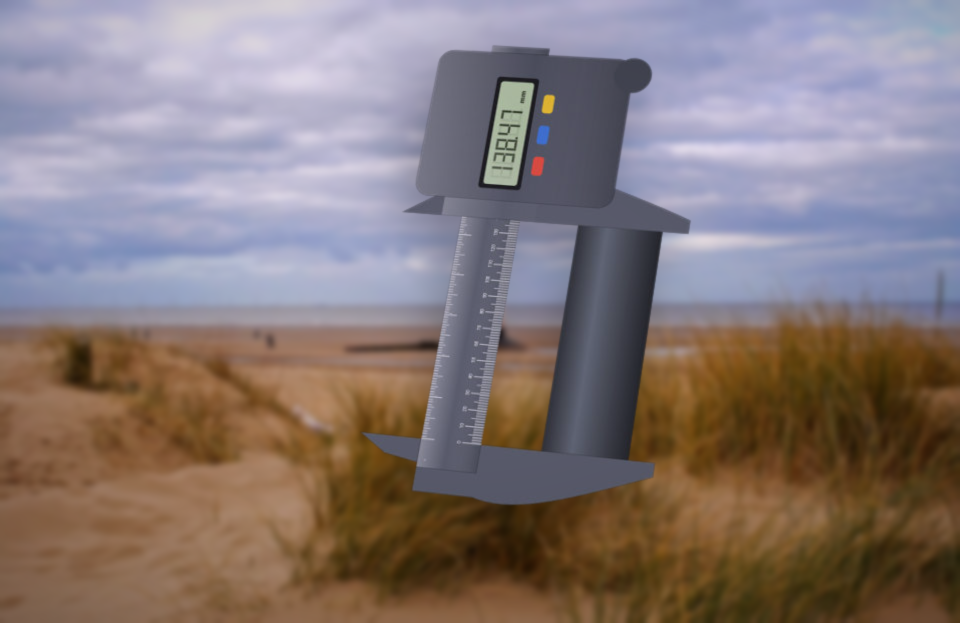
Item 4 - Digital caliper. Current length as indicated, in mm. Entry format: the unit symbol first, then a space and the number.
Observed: mm 138.47
